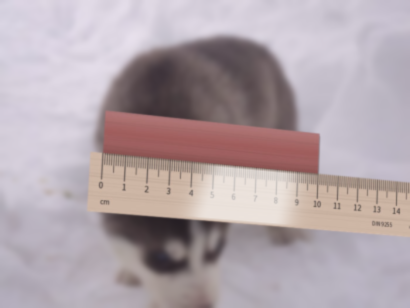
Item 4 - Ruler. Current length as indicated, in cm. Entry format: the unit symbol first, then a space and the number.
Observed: cm 10
